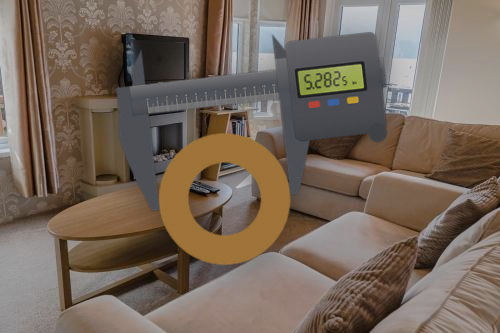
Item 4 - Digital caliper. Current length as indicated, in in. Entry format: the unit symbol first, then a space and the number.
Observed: in 5.2825
